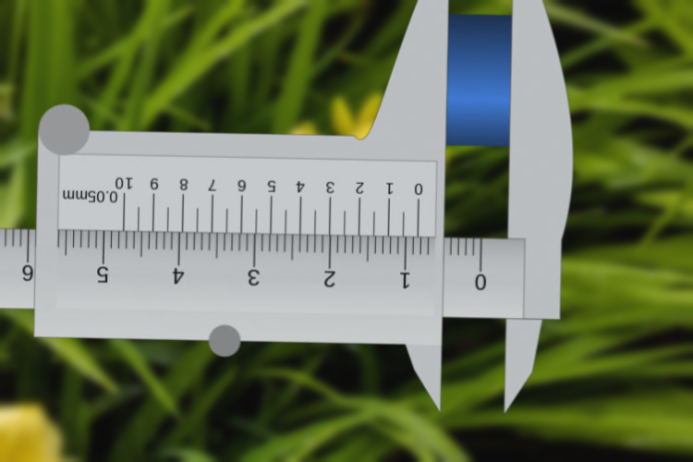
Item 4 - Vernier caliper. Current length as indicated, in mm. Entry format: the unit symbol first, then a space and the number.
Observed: mm 8.4
